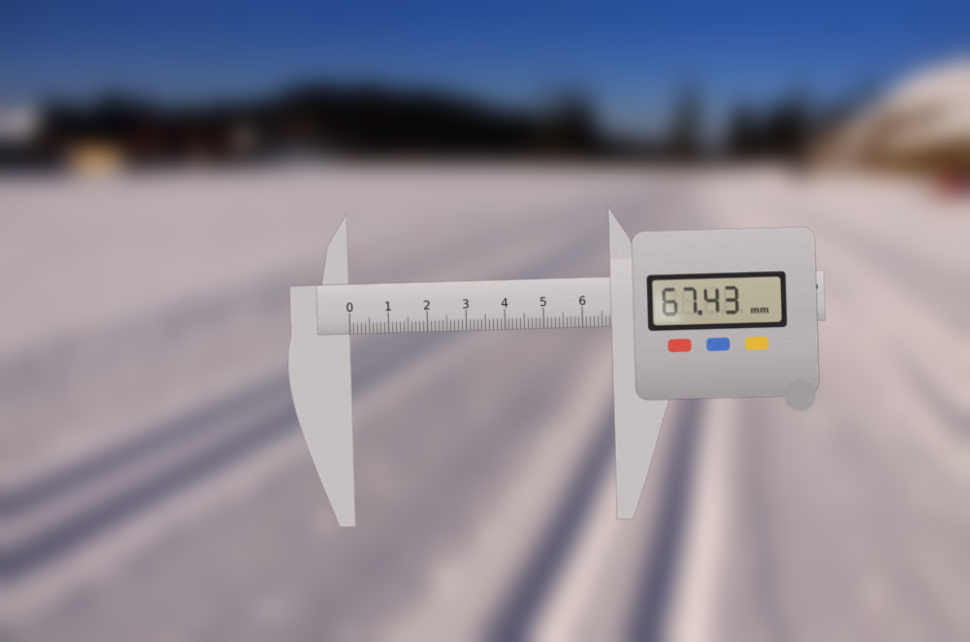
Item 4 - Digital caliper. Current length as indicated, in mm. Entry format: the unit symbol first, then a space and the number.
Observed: mm 67.43
